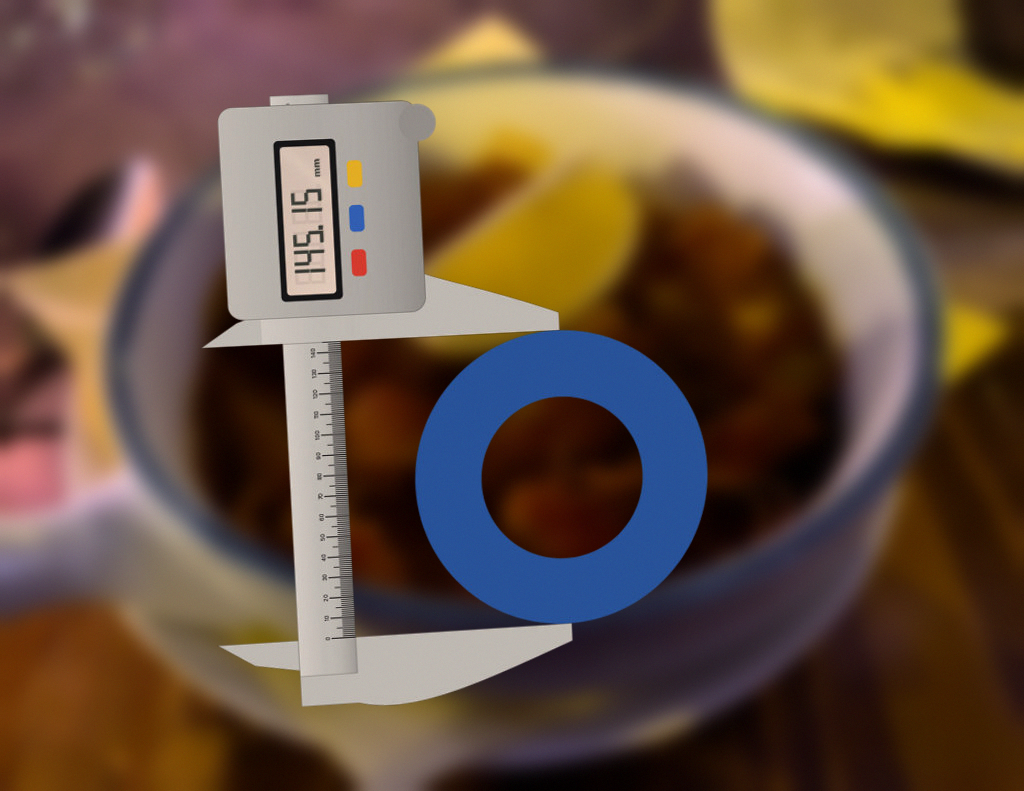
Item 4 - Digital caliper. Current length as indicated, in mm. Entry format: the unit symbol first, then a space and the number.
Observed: mm 145.15
